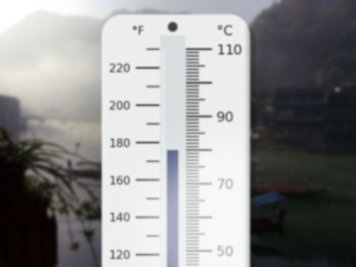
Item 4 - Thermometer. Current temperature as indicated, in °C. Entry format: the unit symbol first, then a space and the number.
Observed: °C 80
